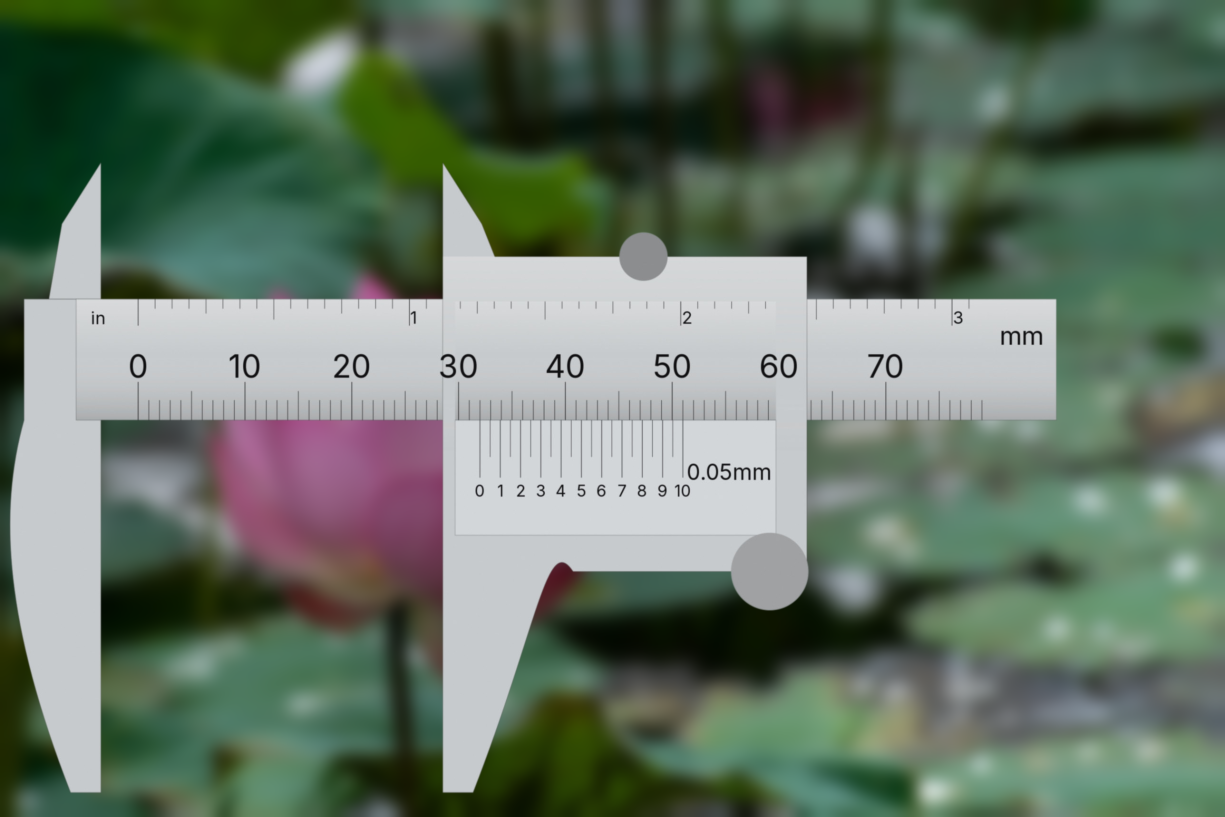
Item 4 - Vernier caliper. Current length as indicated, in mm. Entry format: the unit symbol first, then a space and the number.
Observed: mm 32.0
